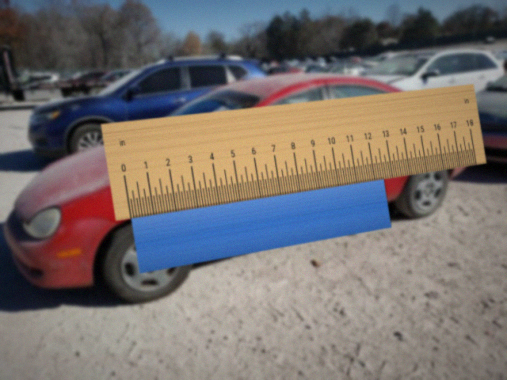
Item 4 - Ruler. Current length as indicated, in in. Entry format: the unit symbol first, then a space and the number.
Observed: in 12.5
